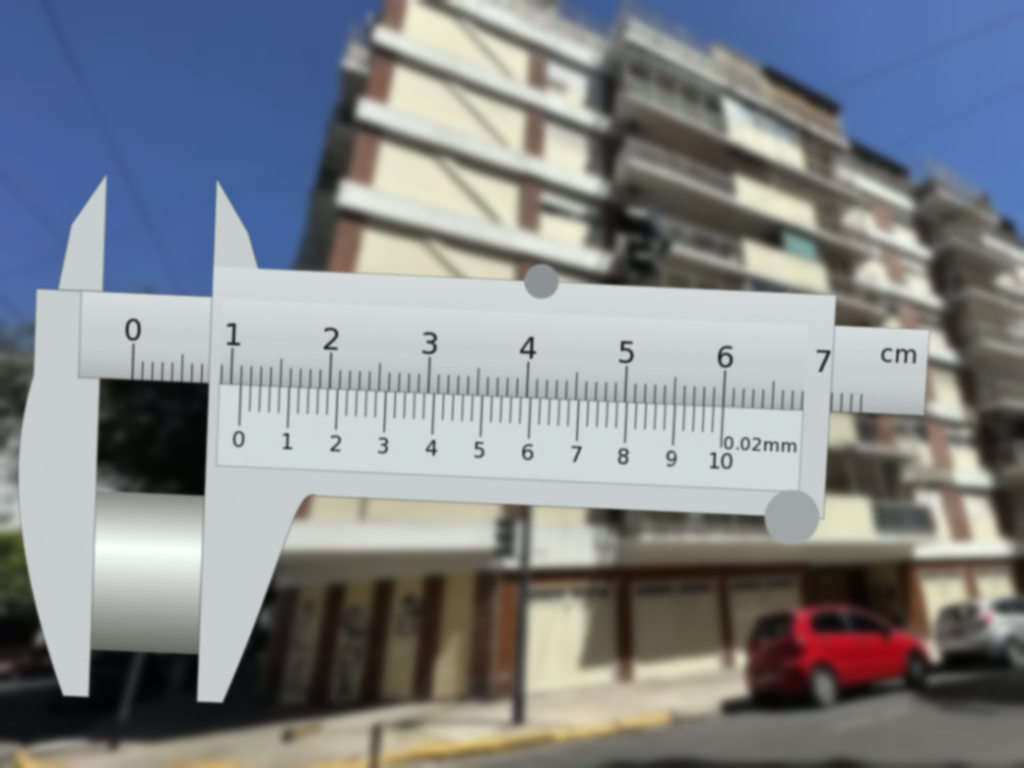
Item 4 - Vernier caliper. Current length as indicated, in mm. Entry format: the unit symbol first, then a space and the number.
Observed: mm 11.0
